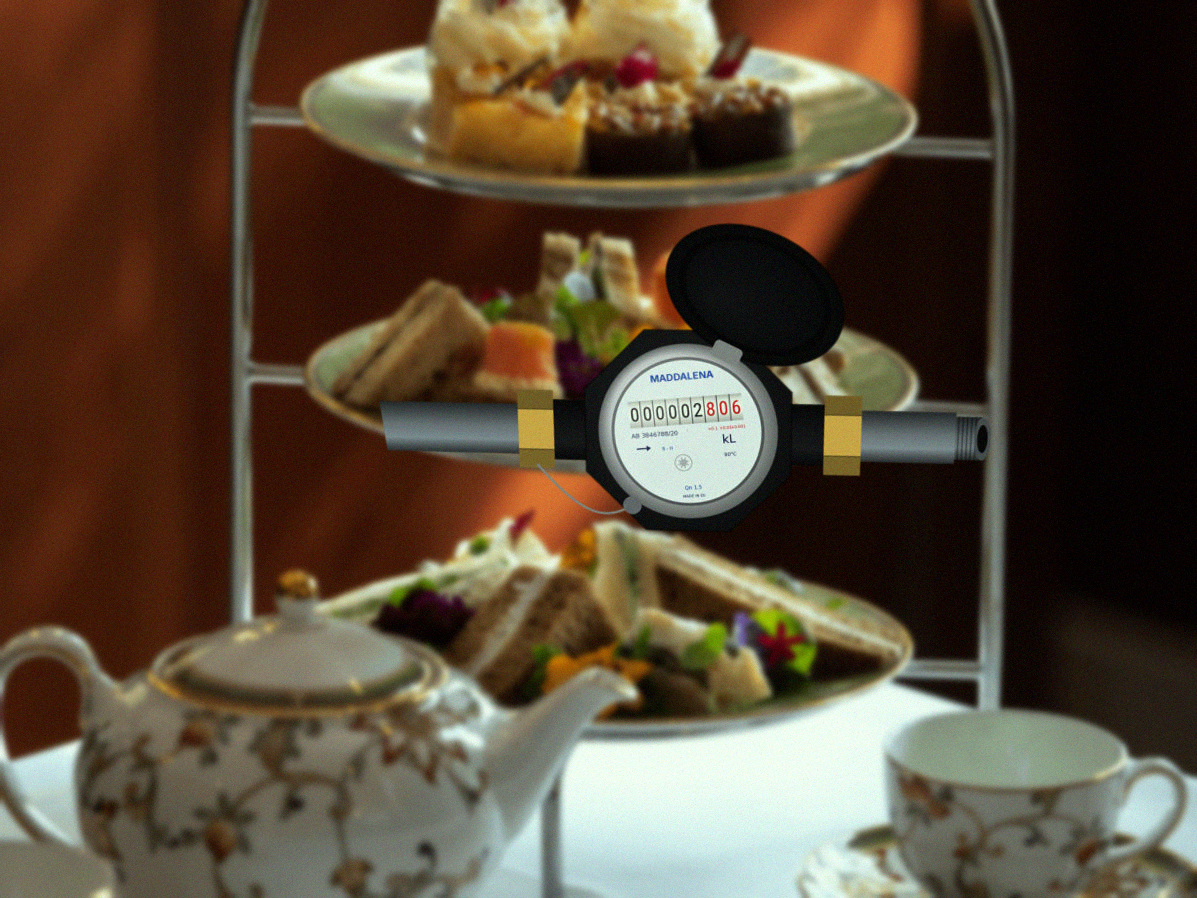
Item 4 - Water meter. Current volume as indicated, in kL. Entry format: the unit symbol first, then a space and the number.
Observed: kL 2.806
